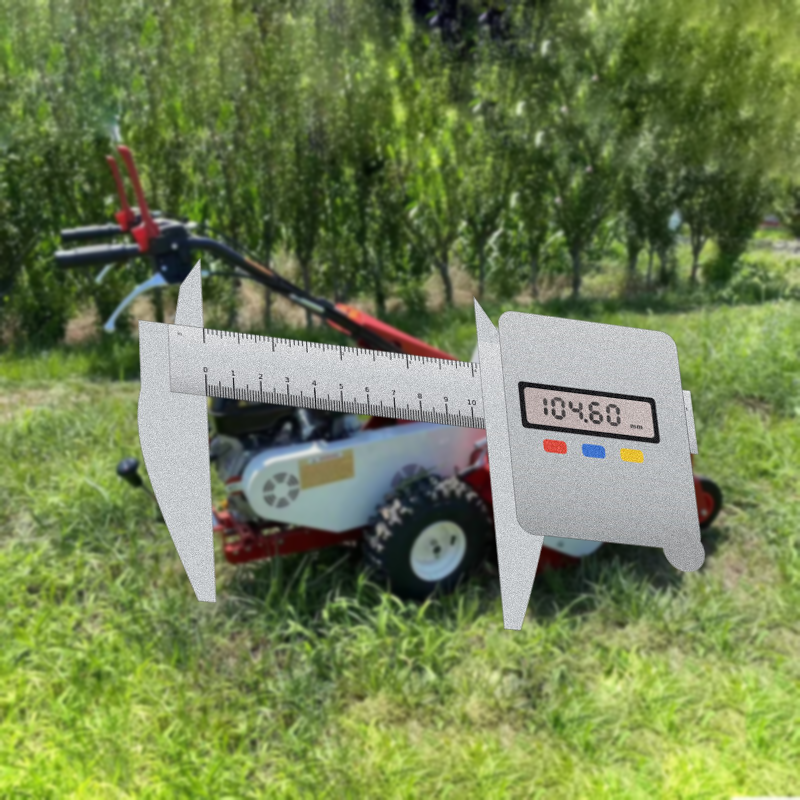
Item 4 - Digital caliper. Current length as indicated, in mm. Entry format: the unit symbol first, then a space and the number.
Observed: mm 104.60
